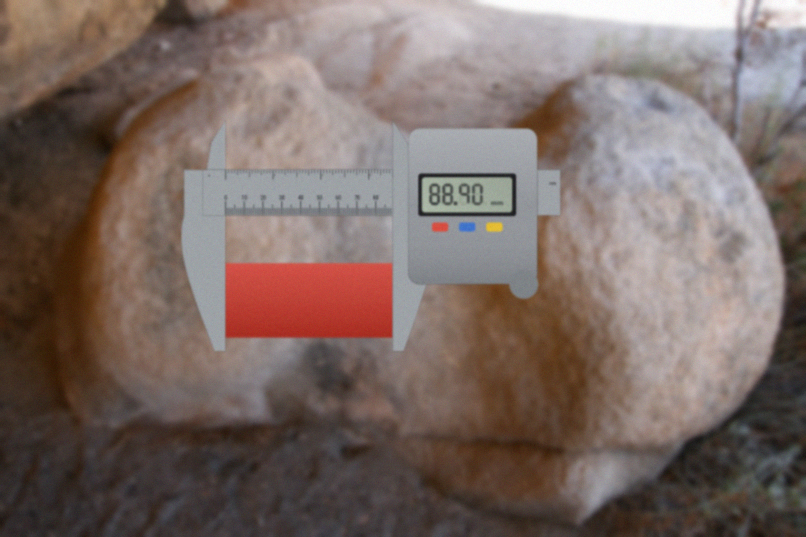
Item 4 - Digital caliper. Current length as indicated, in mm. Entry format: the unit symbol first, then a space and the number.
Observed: mm 88.90
